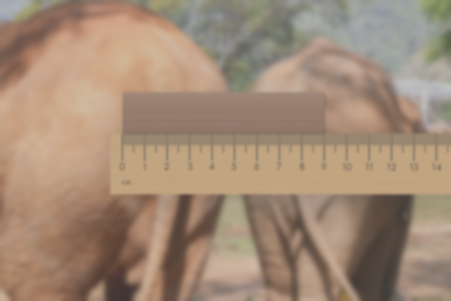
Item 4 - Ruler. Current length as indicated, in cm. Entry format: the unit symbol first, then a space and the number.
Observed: cm 9
